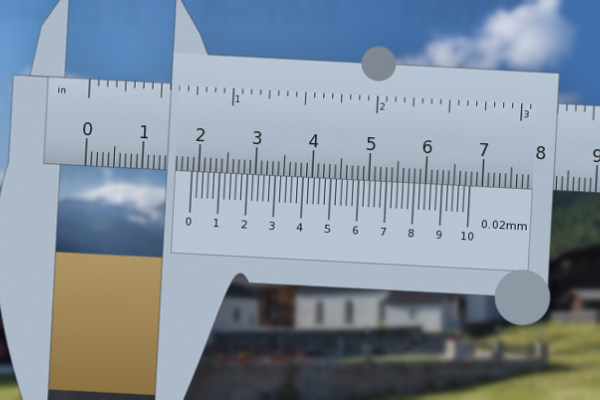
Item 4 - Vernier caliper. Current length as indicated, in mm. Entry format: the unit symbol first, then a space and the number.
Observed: mm 18.8
